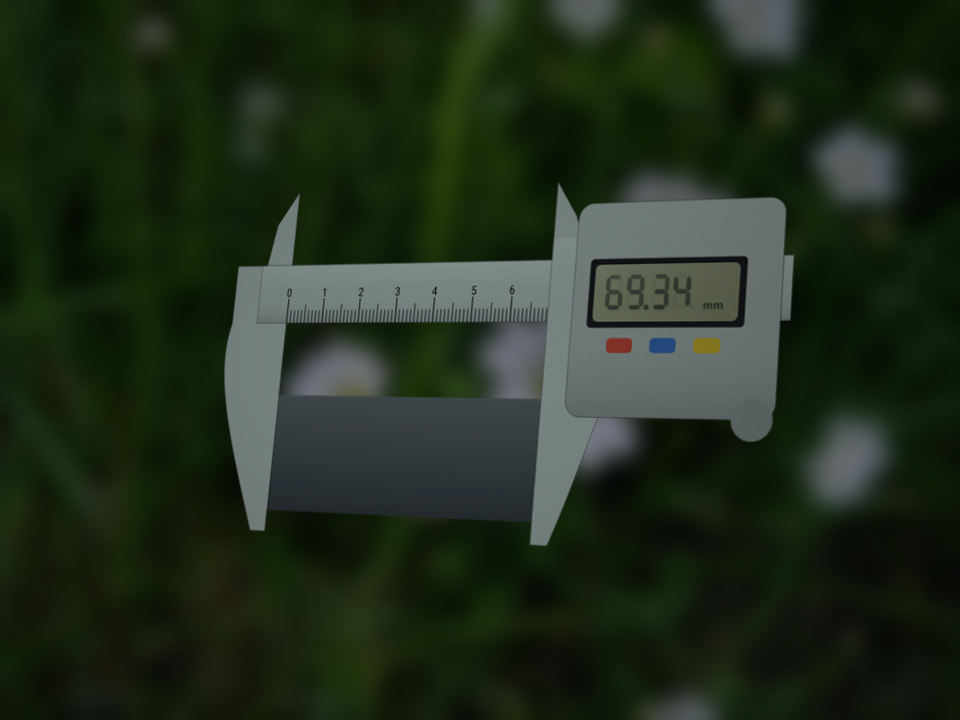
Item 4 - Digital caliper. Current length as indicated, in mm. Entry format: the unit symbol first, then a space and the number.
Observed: mm 69.34
